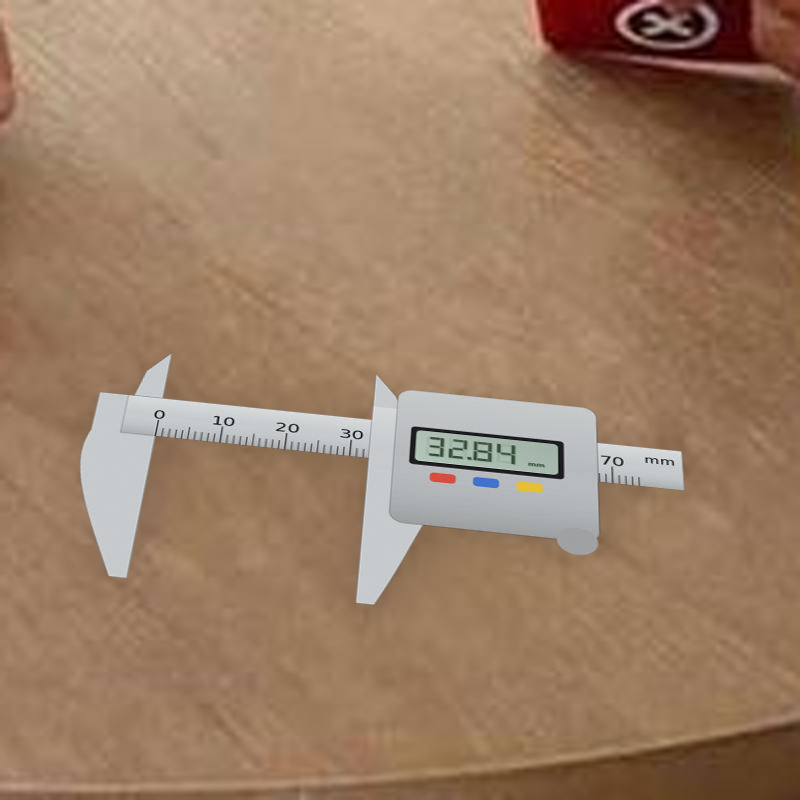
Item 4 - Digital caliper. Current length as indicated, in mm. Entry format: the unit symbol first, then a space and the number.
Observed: mm 32.84
